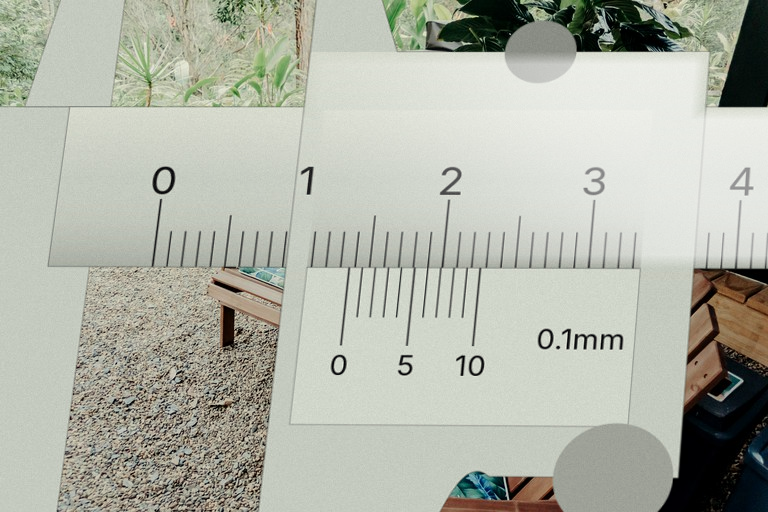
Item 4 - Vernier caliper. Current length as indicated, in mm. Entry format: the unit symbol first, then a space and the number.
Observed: mm 13.6
